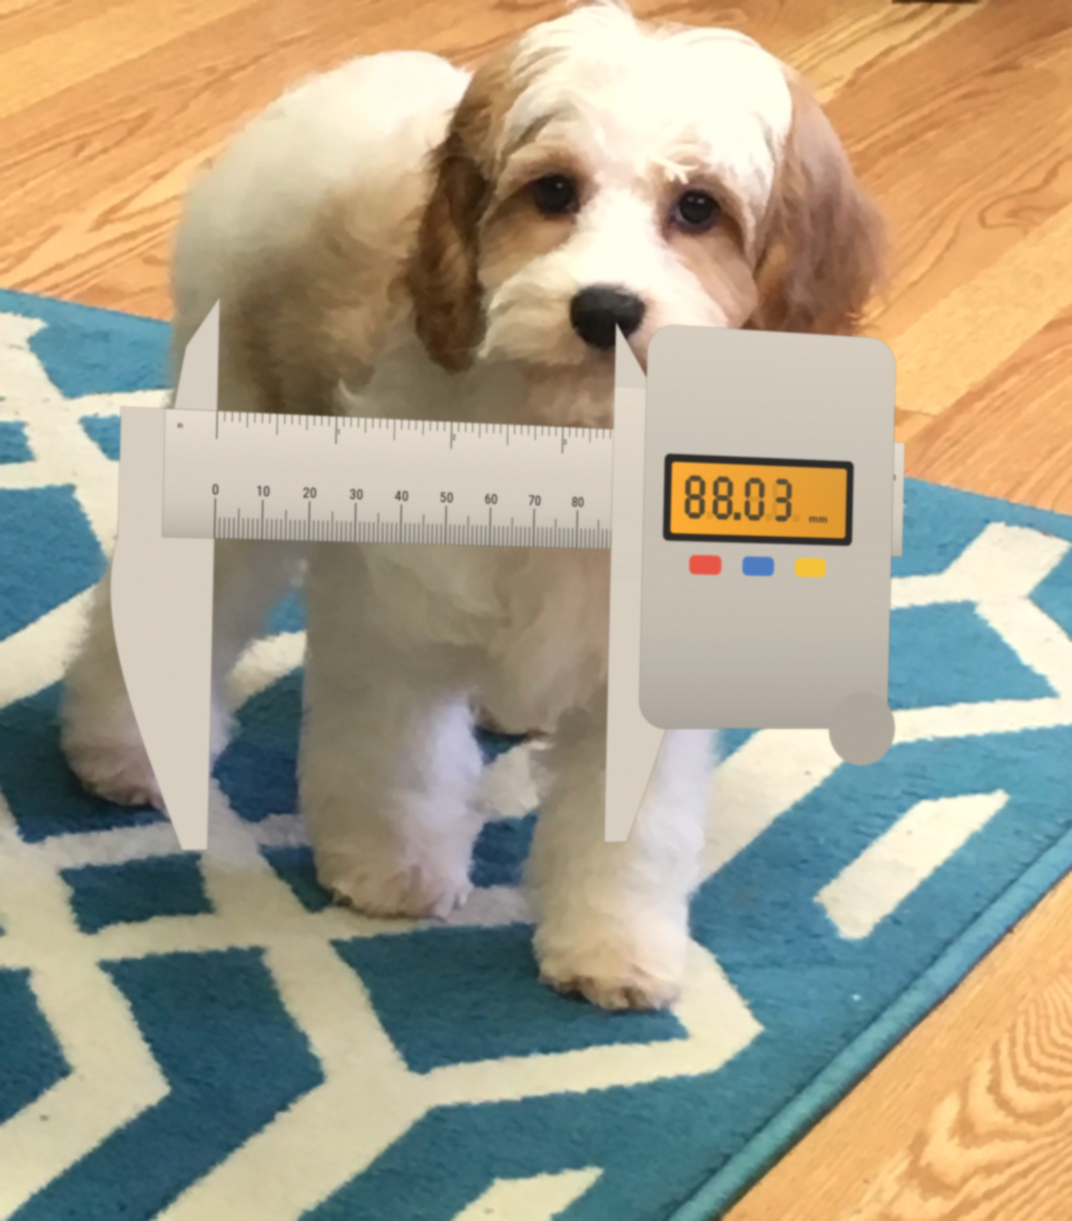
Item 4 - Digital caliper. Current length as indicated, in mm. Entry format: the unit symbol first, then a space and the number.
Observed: mm 88.03
